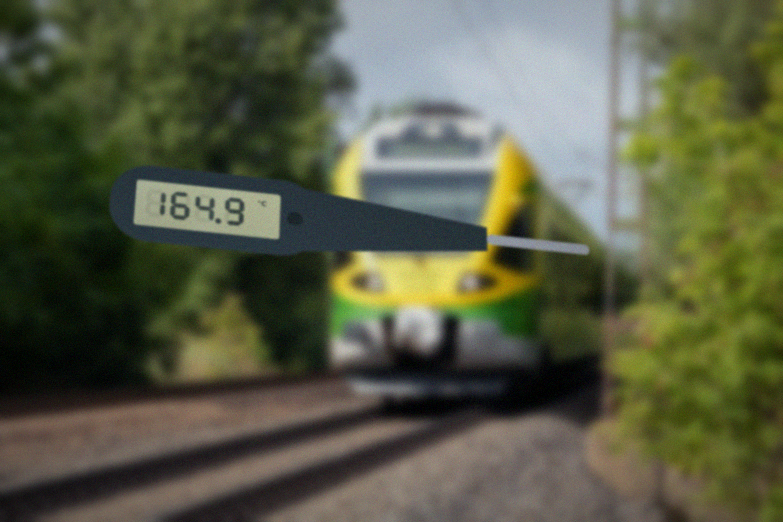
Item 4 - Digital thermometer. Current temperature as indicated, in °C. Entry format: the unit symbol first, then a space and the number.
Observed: °C 164.9
